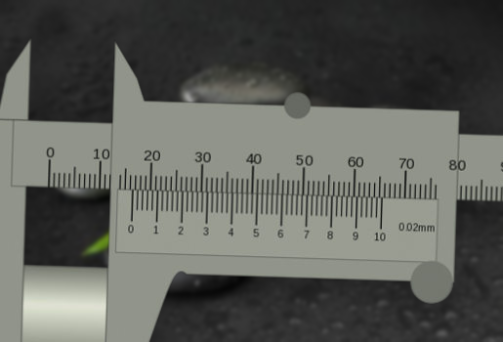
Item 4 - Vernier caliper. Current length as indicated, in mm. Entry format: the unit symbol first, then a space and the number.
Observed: mm 16.5
